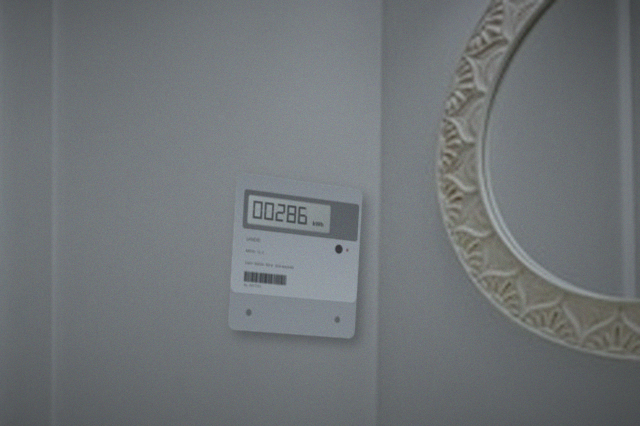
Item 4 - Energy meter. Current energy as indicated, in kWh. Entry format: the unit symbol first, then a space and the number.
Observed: kWh 286
